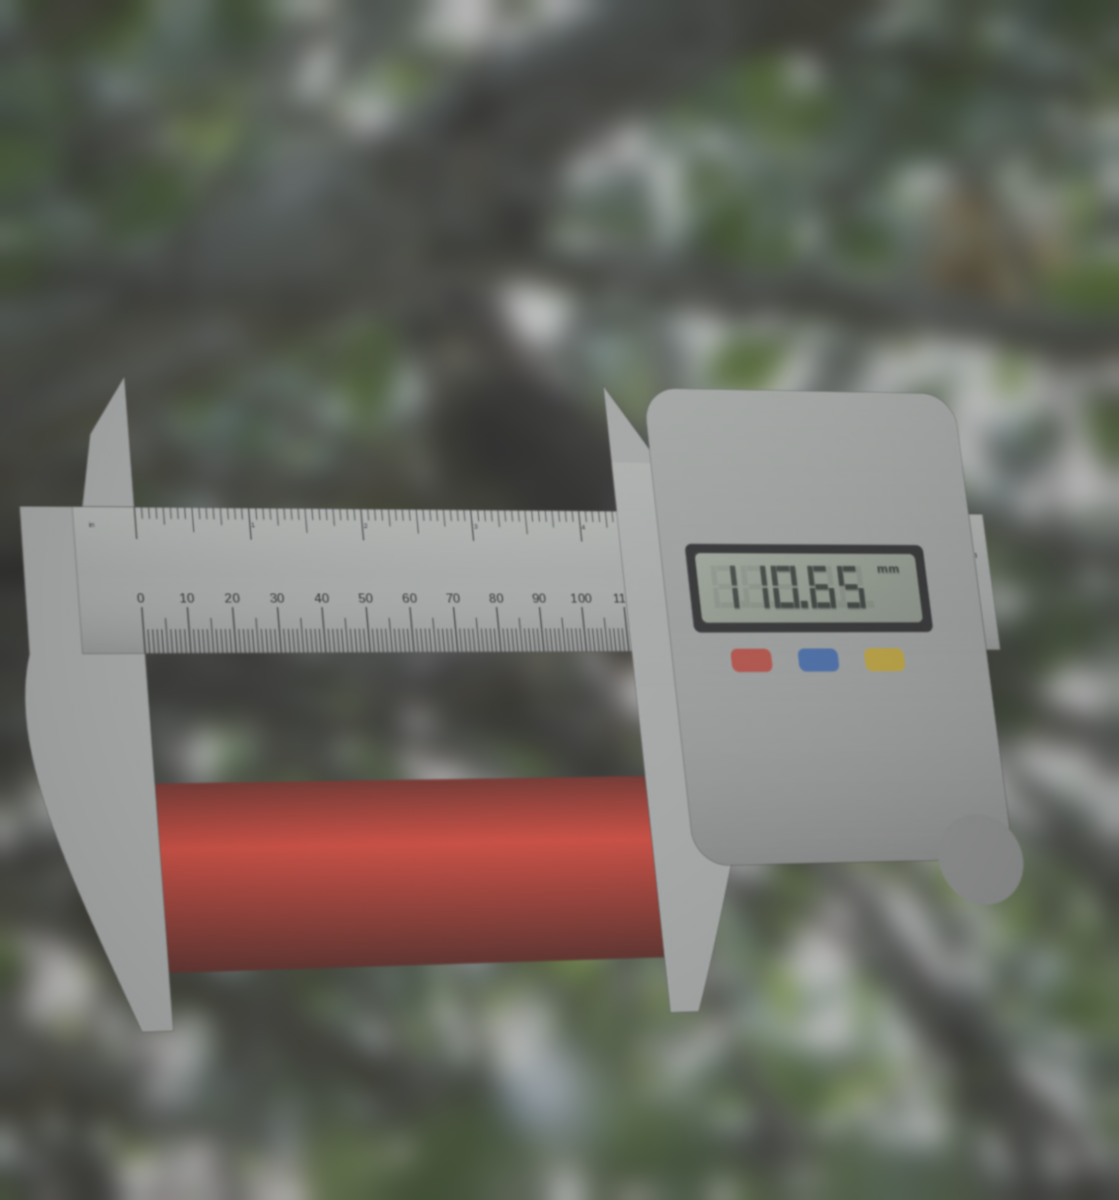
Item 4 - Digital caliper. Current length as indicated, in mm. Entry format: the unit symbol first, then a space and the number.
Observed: mm 110.65
